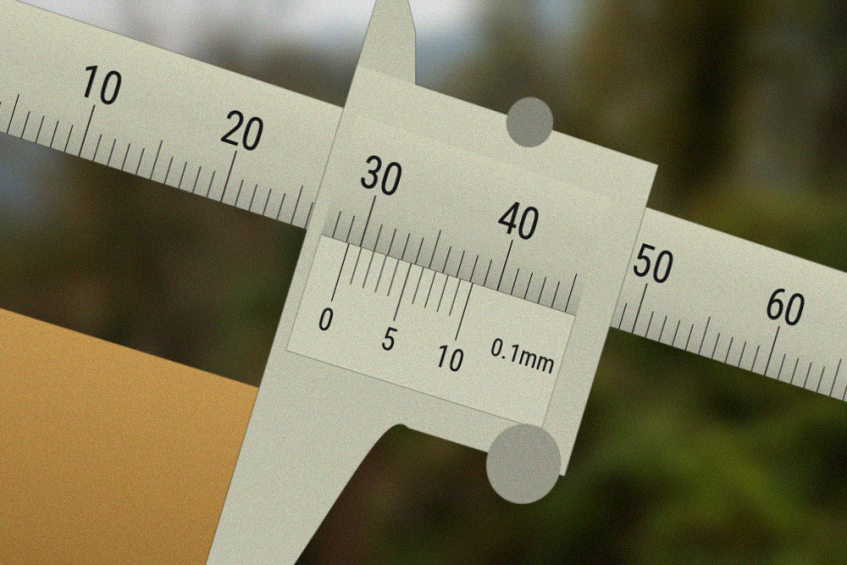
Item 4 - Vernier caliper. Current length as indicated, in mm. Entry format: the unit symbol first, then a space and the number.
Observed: mm 29.2
